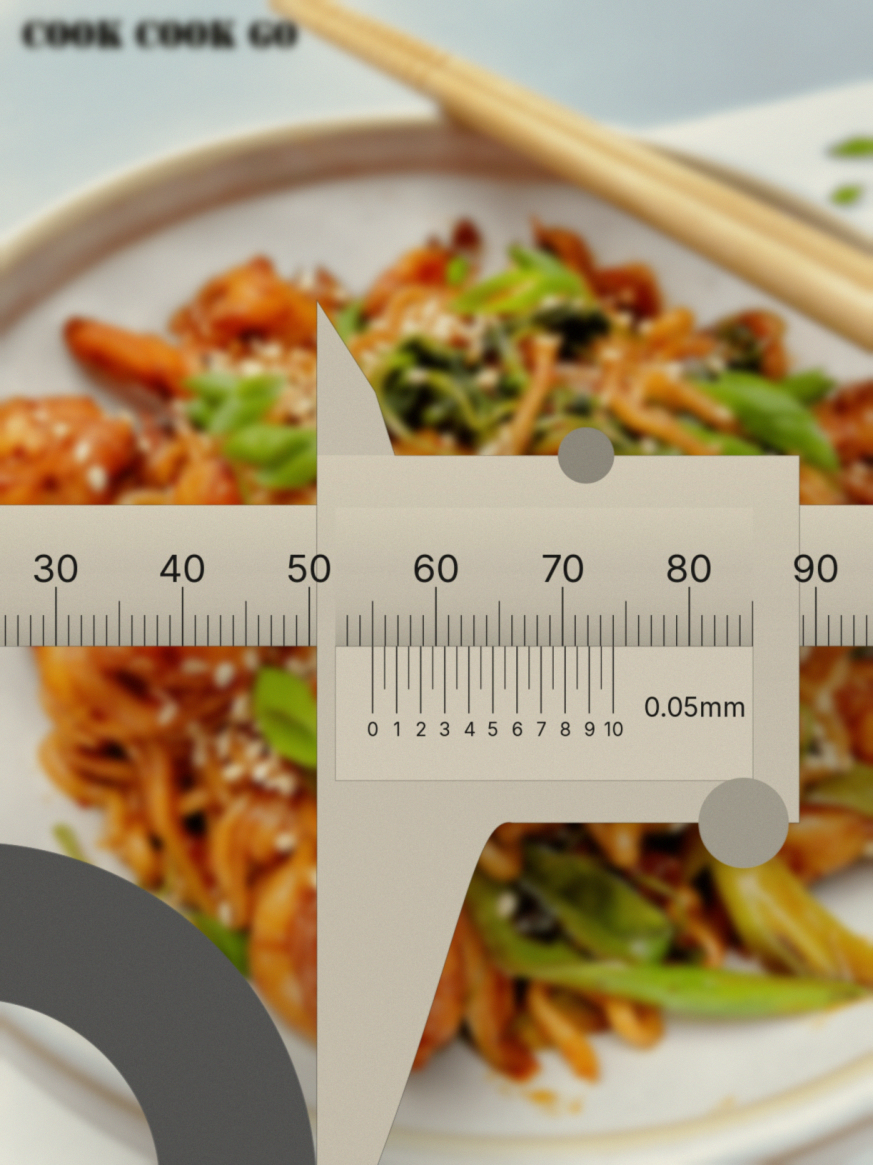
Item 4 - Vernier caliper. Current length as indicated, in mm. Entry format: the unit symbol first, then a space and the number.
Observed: mm 55.0
